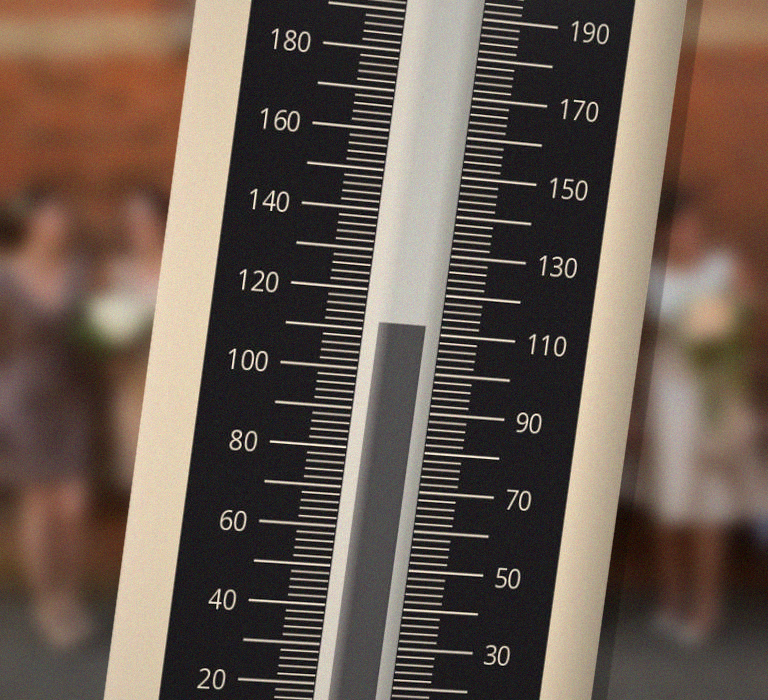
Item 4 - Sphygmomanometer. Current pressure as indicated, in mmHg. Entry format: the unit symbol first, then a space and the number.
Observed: mmHg 112
